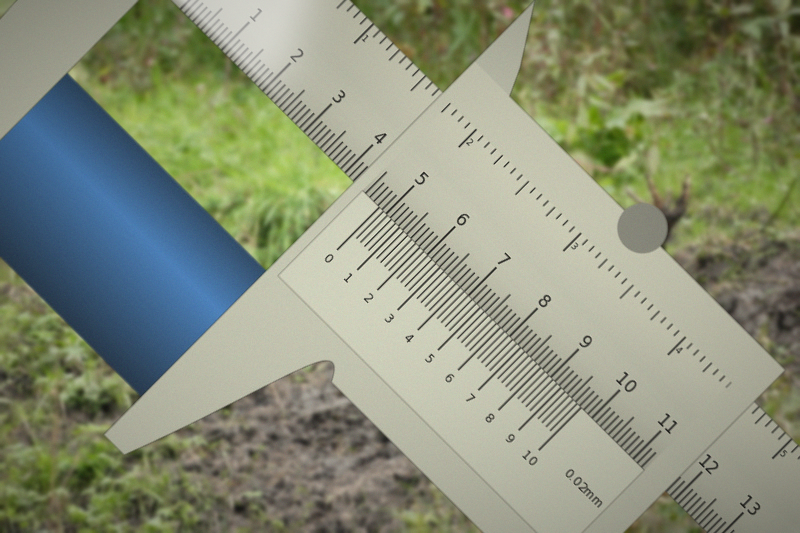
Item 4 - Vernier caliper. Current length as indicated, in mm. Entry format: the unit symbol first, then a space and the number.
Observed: mm 48.4
